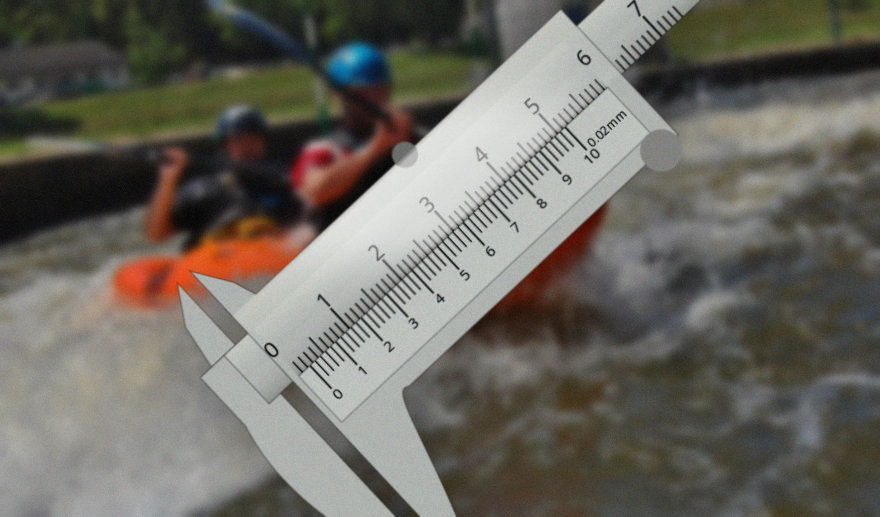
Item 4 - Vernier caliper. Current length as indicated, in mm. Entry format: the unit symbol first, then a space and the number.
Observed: mm 2.4
